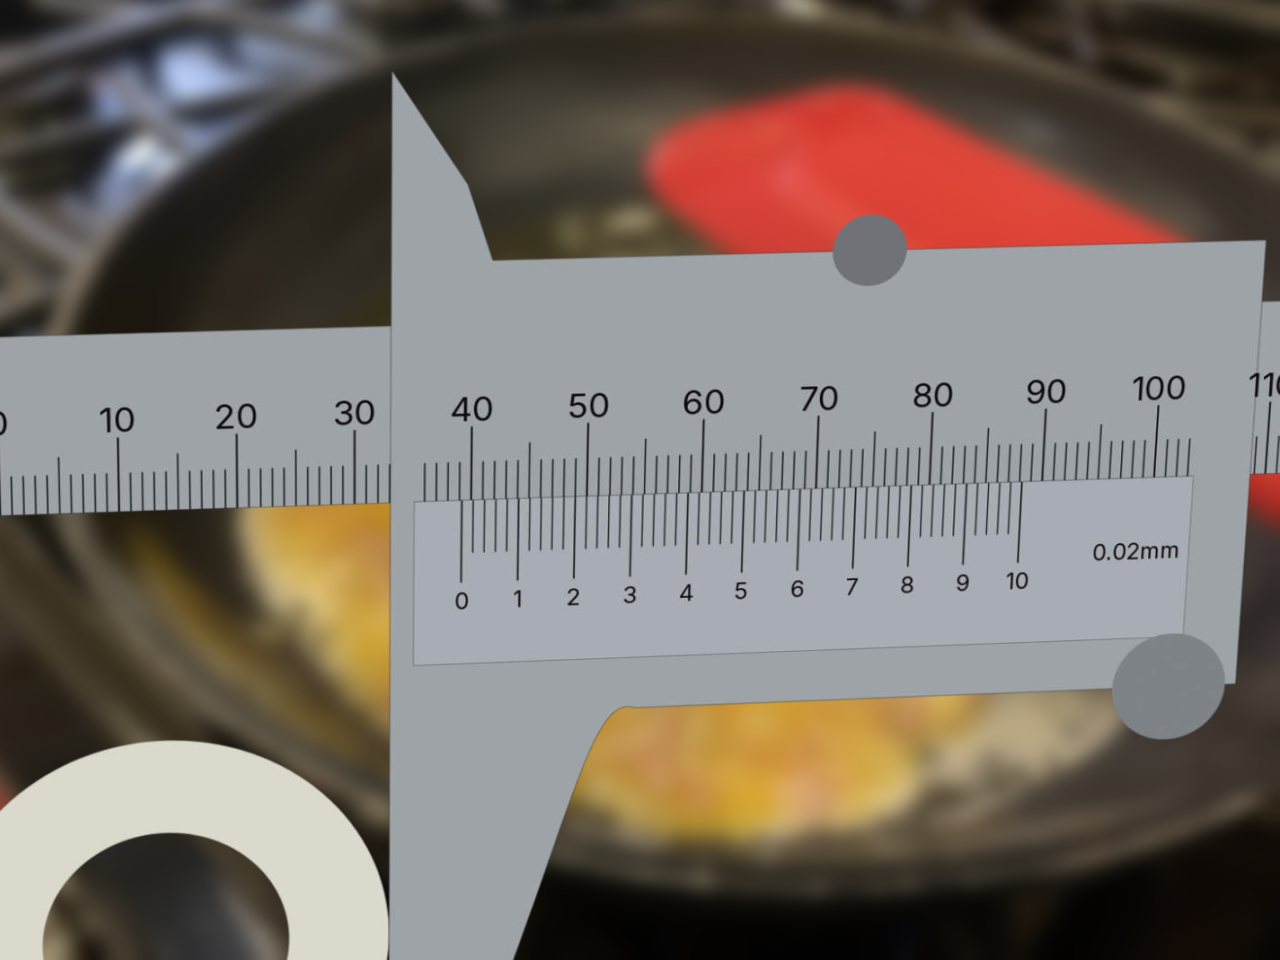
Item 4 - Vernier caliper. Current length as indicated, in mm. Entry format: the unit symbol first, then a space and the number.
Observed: mm 39.2
